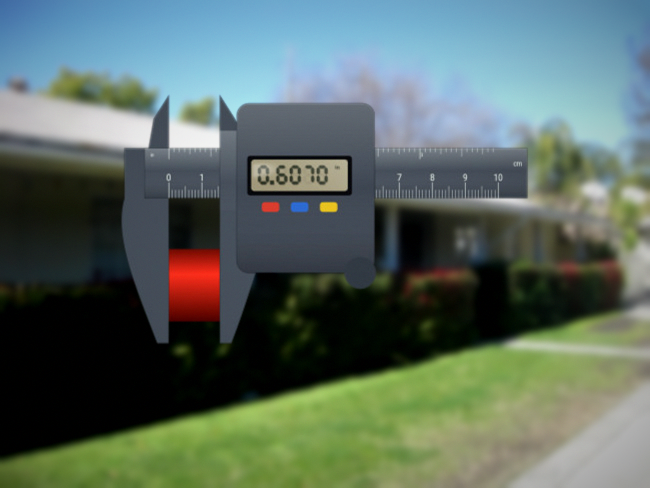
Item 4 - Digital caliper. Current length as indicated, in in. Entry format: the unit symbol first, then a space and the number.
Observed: in 0.6070
